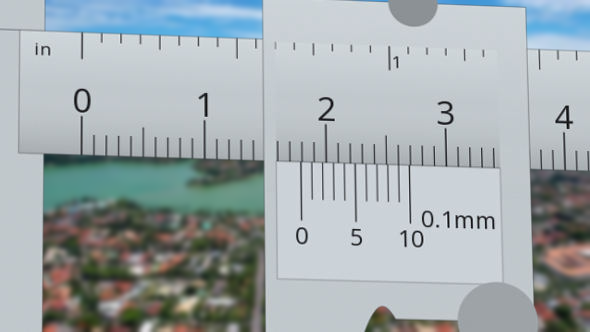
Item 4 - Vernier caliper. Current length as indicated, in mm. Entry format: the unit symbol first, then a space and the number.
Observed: mm 17.9
